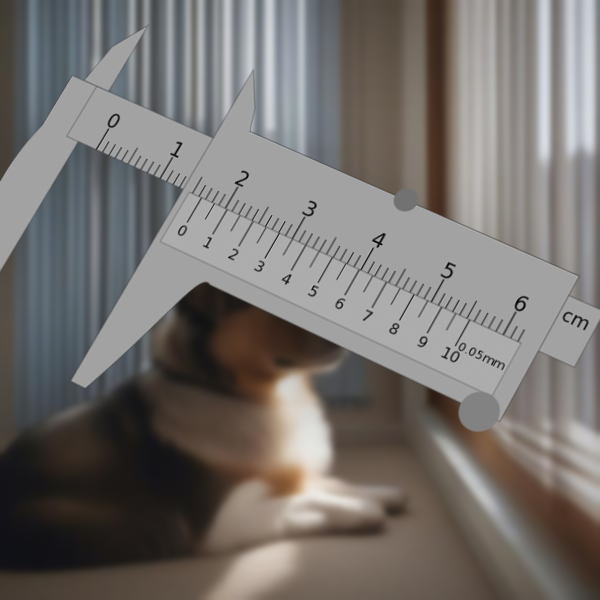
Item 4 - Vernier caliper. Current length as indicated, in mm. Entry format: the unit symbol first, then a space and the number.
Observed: mm 16.4
